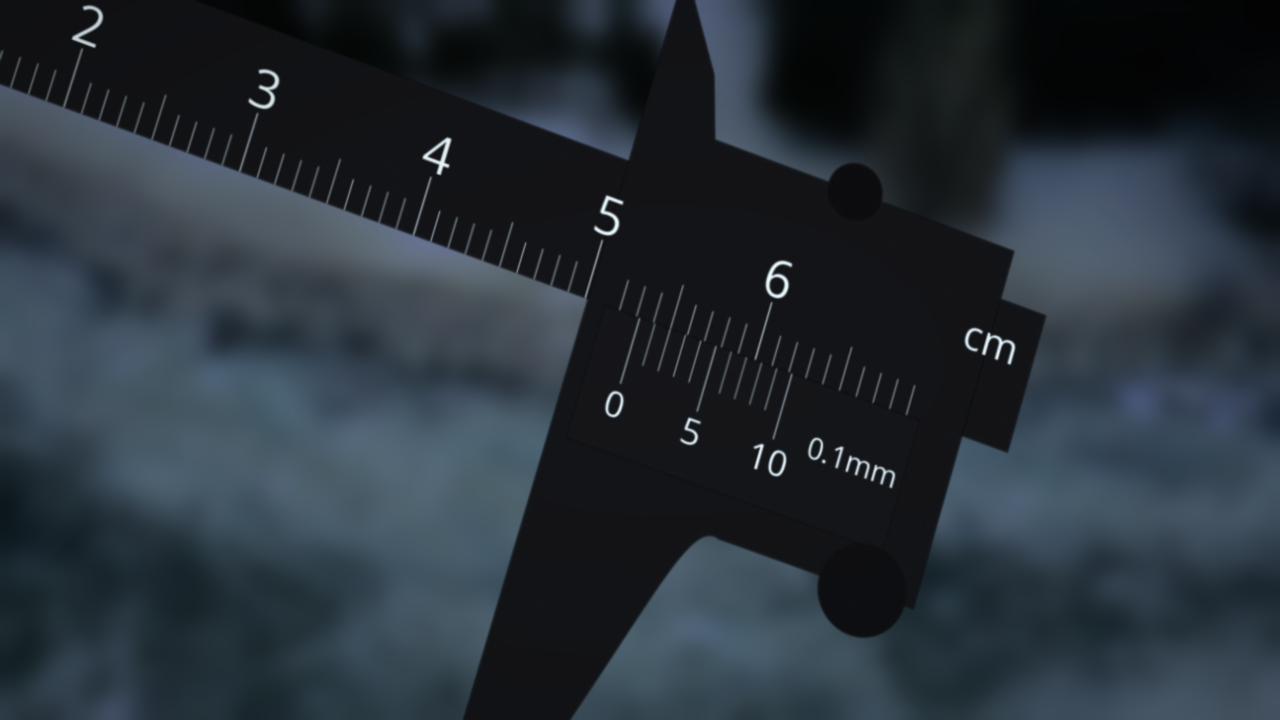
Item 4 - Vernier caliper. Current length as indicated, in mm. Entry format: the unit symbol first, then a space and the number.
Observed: mm 53.2
